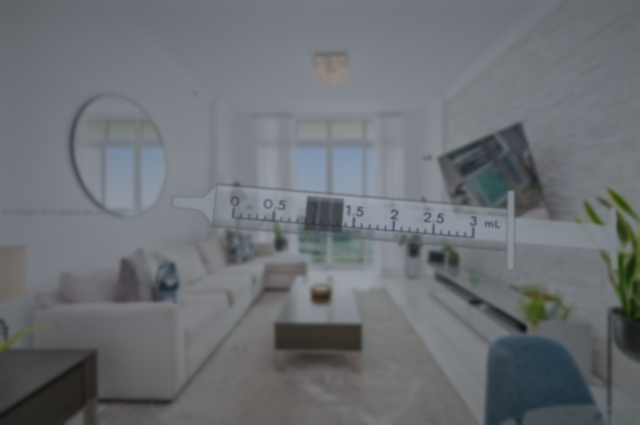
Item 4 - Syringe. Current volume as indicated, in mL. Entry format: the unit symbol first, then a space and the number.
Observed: mL 0.9
